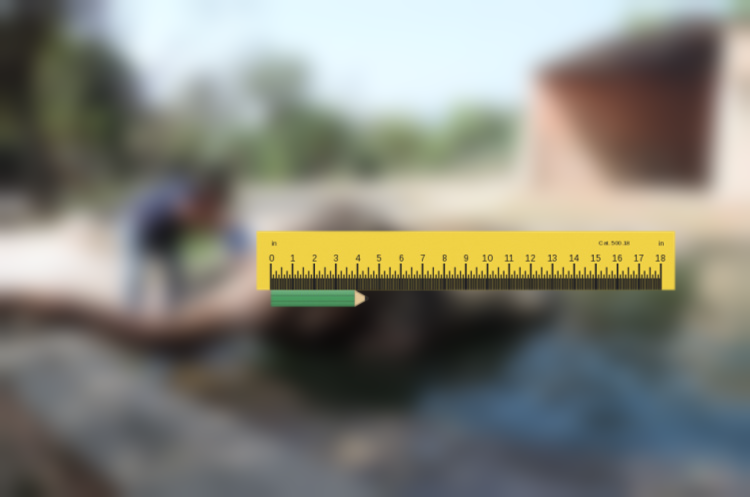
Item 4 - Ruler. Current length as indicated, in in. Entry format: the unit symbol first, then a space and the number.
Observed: in 4.5
